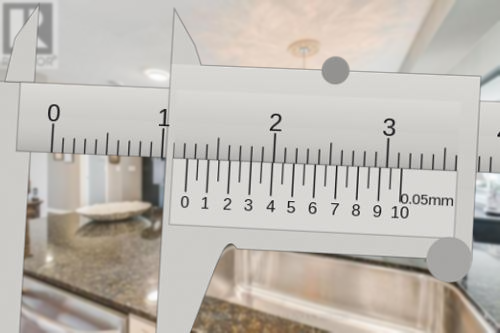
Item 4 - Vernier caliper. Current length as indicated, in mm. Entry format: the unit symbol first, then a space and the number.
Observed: mm 12.3
